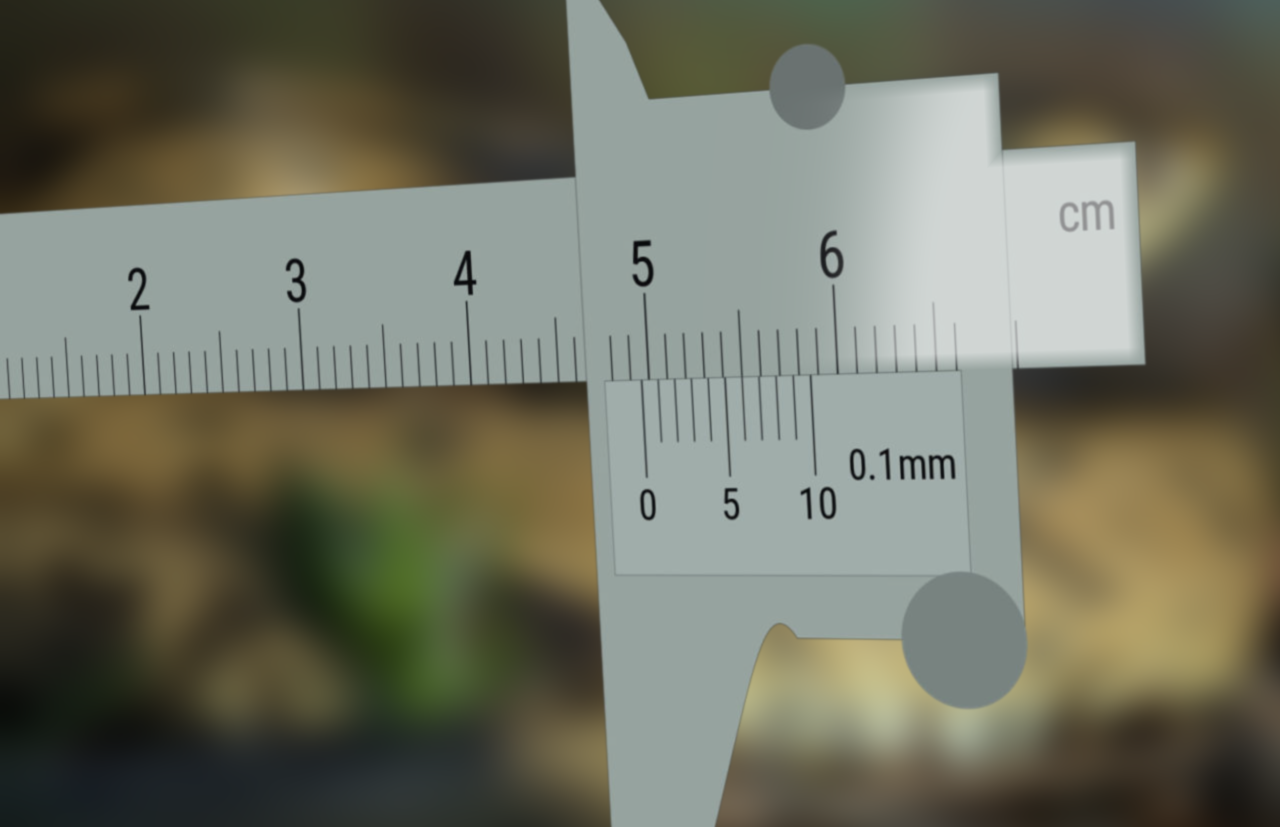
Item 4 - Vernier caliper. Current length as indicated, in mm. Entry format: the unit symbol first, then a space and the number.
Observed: mm 49.6
